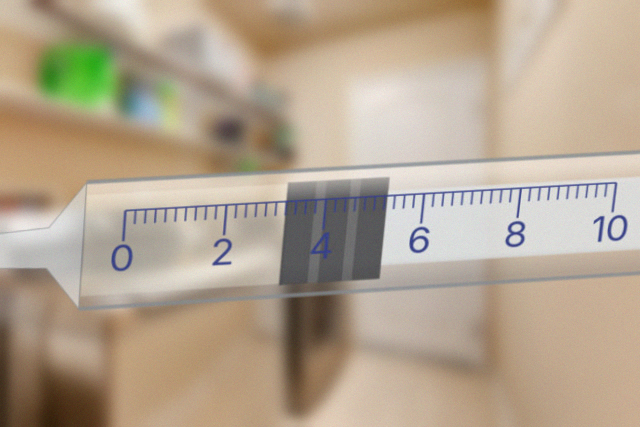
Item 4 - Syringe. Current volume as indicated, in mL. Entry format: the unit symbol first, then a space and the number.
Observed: mL 3.2
